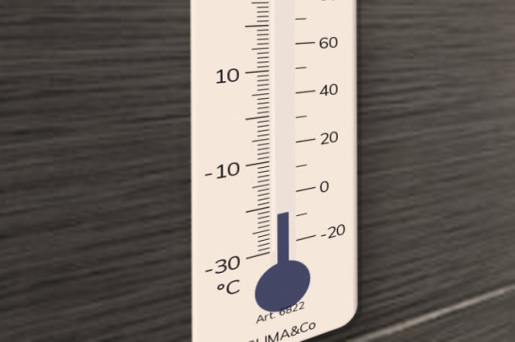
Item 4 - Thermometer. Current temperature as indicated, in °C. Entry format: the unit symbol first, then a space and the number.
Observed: °C -22
